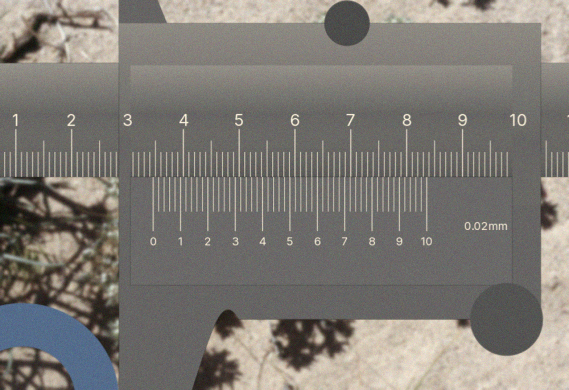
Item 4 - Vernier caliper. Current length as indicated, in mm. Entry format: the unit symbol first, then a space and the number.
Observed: mm 34.6
